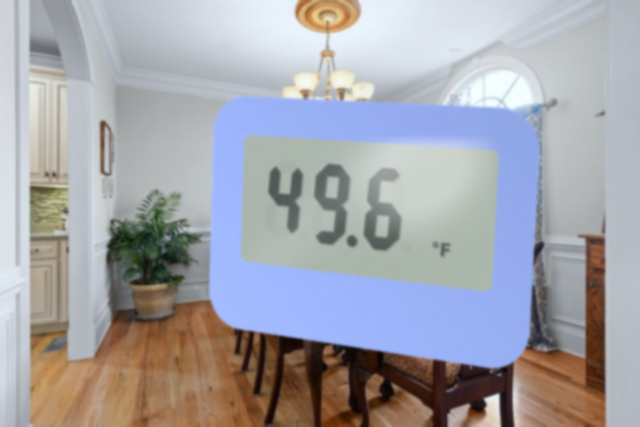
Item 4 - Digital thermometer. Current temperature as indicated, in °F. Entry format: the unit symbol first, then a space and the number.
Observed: °F 49.6
